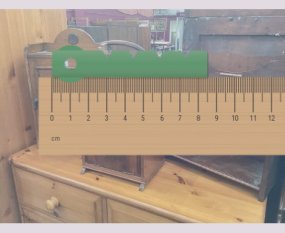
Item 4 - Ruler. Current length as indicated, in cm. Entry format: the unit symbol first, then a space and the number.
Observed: cm 8.5
